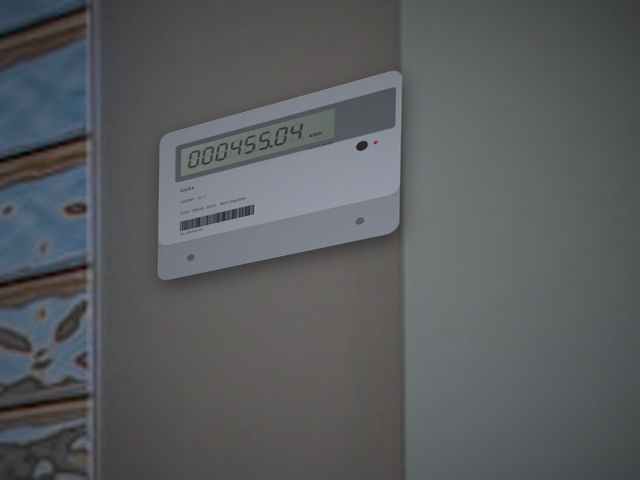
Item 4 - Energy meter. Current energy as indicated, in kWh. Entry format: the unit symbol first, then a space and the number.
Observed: kWh 455.04
